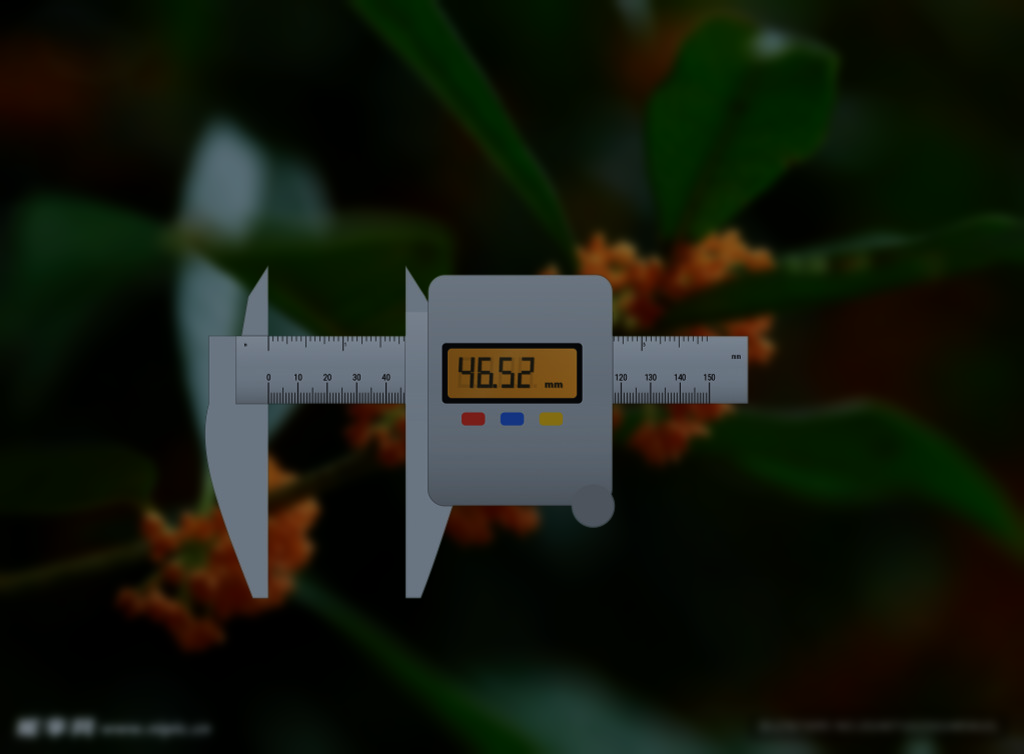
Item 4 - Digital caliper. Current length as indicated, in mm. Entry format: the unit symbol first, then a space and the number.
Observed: mm 46.52
